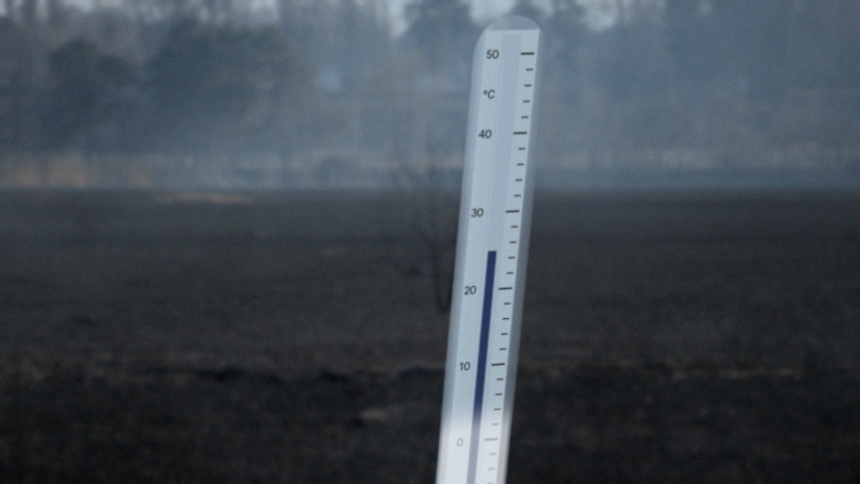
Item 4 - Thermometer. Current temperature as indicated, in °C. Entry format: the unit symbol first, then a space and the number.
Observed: °C 25
